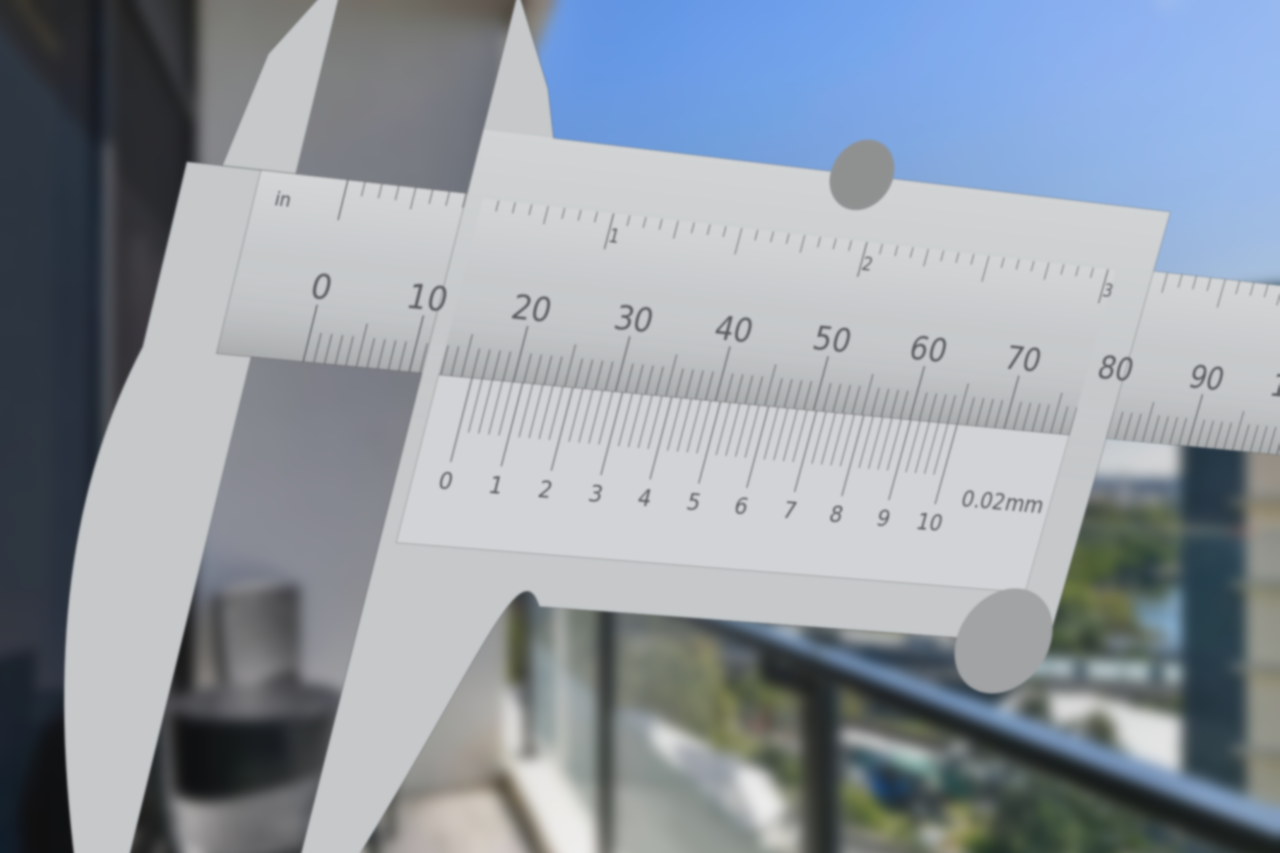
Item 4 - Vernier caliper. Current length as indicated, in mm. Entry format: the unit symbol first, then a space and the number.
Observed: mm 16.0
